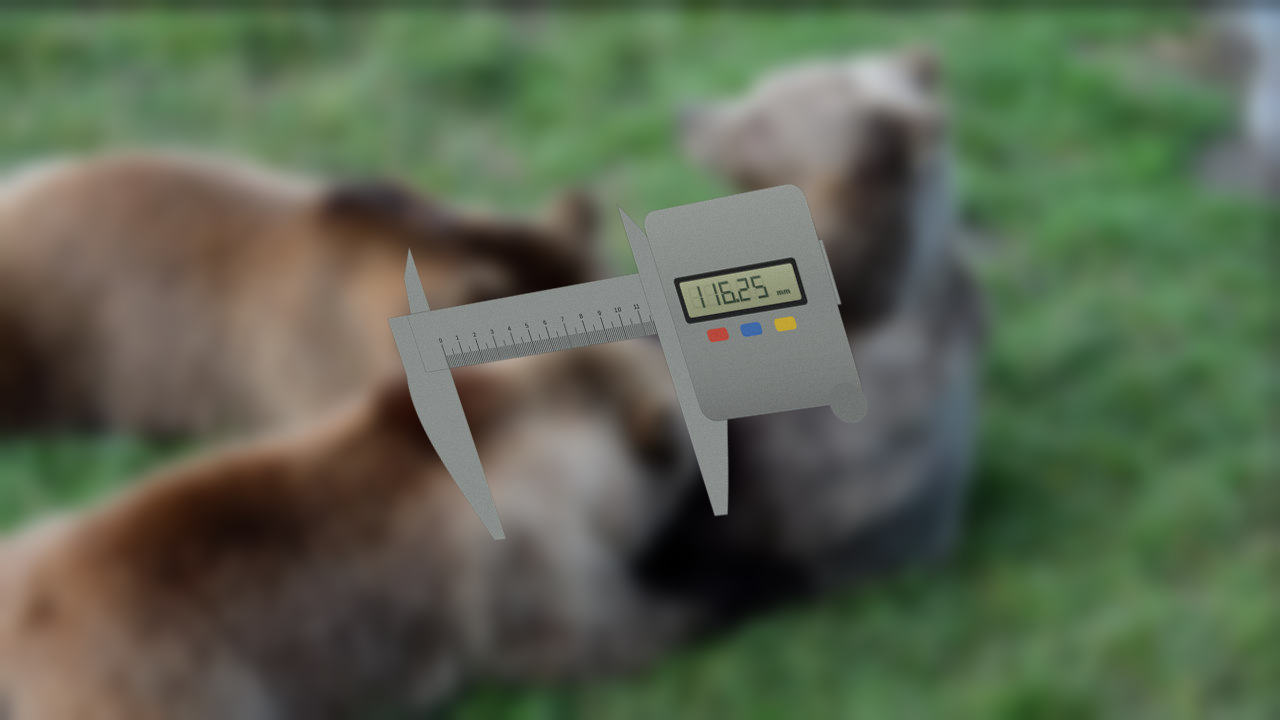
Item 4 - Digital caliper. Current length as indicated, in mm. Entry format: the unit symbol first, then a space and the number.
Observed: mm 116.25
